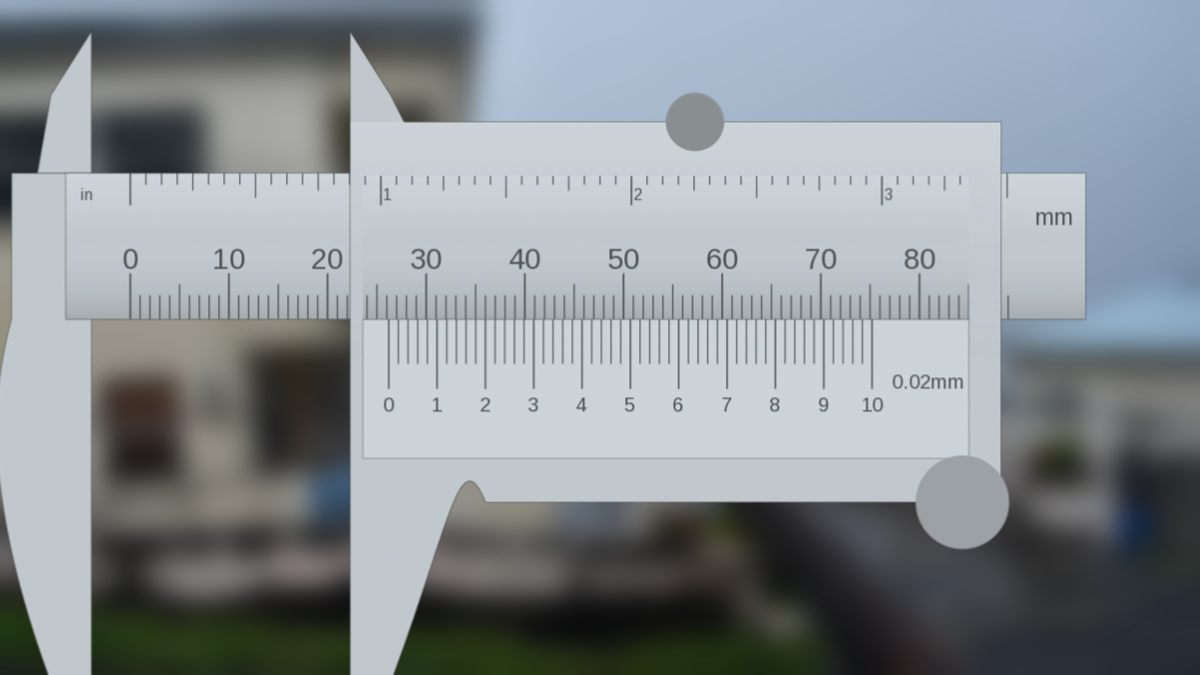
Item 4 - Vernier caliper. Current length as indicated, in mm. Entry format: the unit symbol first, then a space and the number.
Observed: mm 26.2
